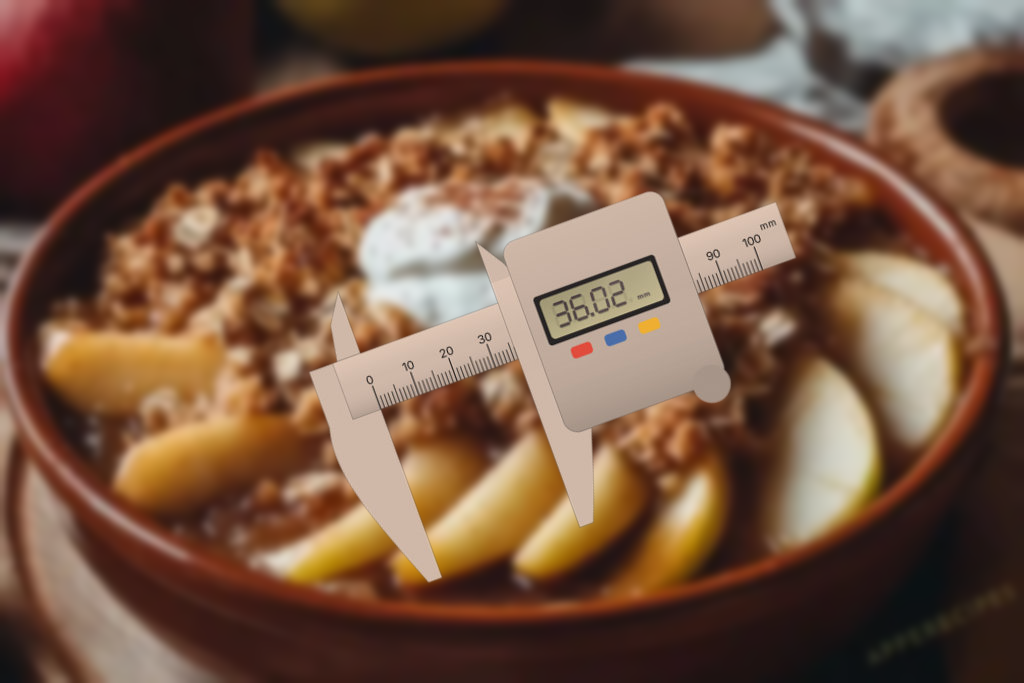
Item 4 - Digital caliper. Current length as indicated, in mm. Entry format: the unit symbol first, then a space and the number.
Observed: mm 36.02
